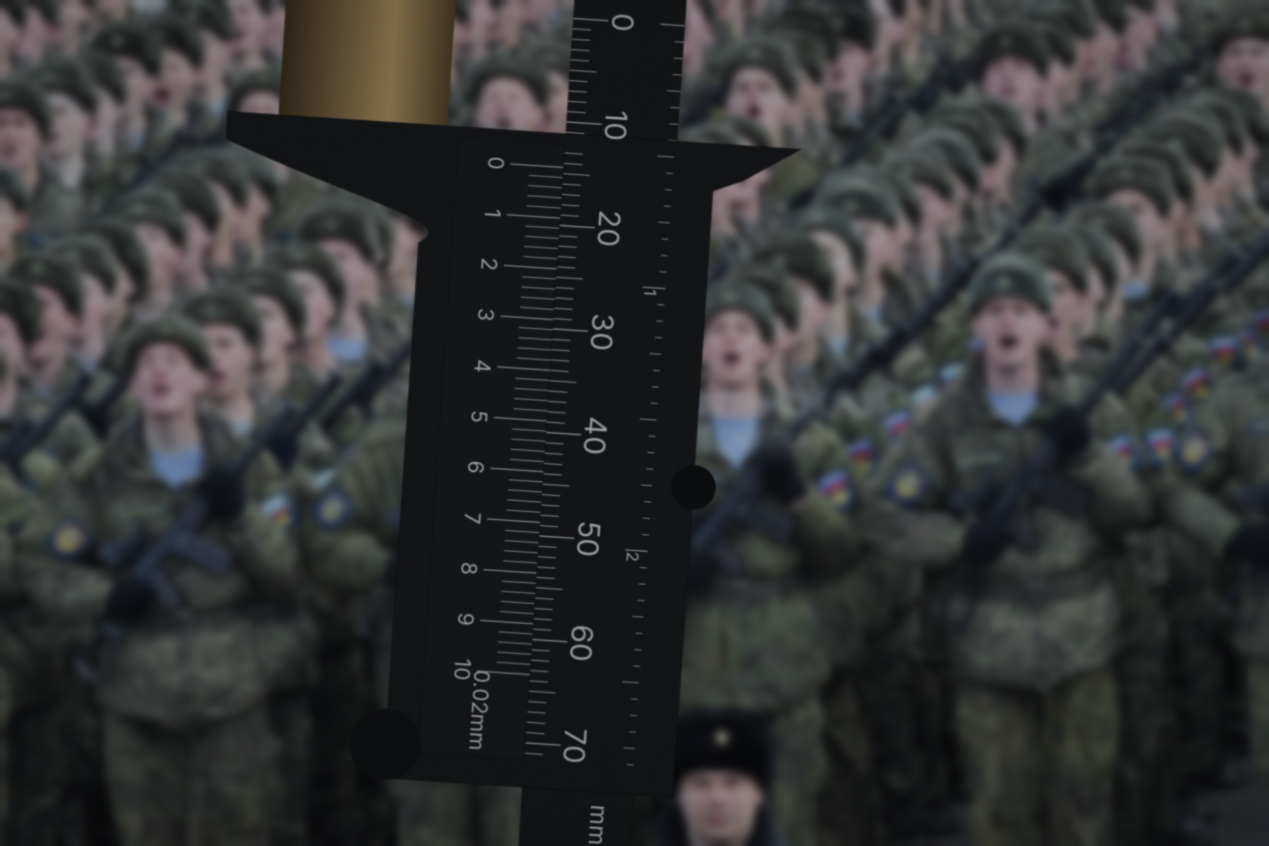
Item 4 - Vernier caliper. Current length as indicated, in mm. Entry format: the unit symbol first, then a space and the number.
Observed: mm 14.4
